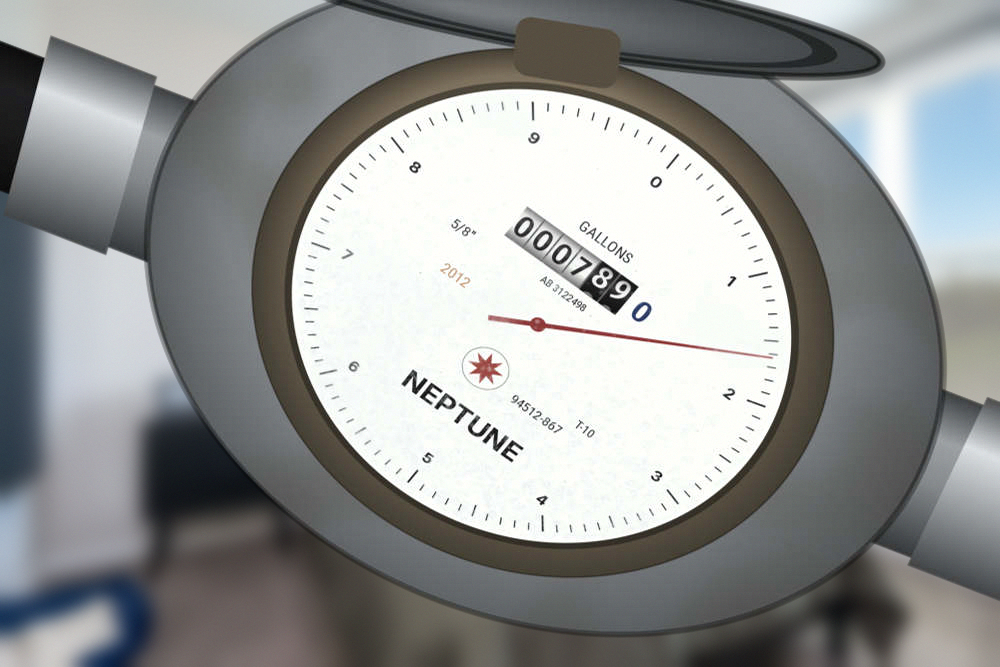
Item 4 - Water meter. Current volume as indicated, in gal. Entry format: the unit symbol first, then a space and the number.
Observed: gal 7891.6
